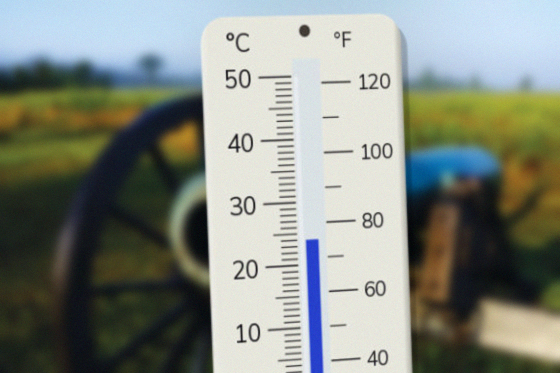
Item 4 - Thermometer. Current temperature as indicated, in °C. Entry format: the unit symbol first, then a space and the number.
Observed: °C 24
